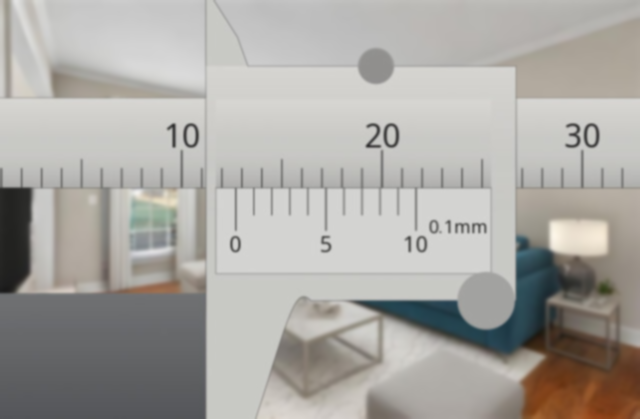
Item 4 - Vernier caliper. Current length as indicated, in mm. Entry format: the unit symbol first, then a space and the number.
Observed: mm 12.7
